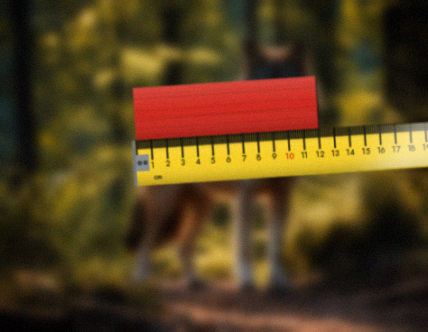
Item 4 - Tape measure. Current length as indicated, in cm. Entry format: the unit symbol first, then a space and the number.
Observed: cm 12
